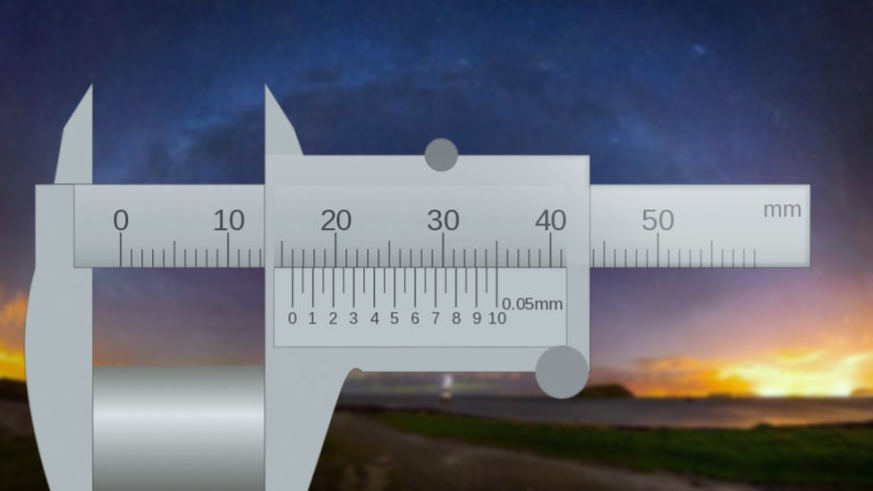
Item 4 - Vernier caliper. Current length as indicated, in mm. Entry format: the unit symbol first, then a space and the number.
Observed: mm 16.0
